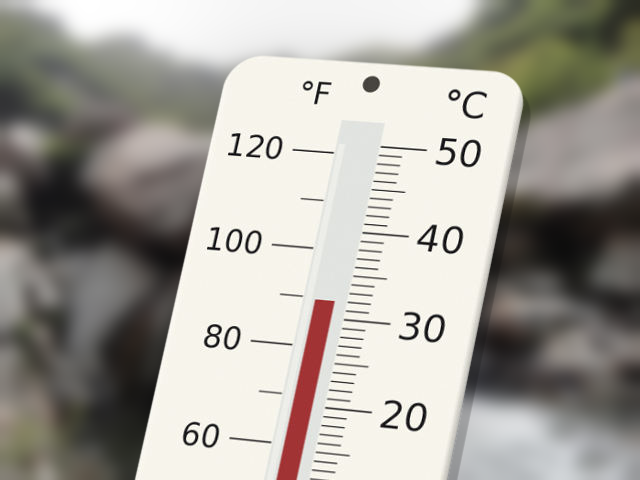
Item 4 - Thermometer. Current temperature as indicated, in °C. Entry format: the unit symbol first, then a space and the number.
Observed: °C 32
